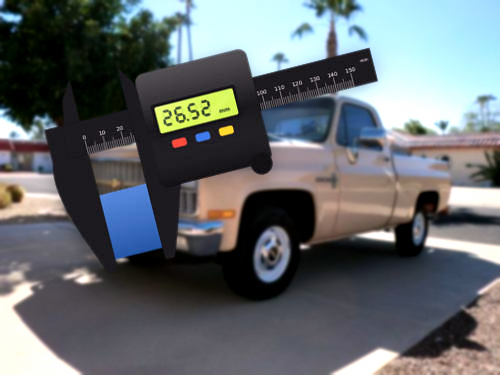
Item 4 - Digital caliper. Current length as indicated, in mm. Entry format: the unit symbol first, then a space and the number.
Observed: mm 26.52
